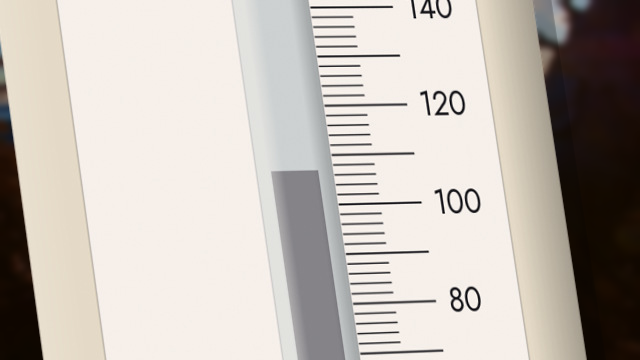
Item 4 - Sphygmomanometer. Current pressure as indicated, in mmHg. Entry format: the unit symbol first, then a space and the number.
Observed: mmHg 107
